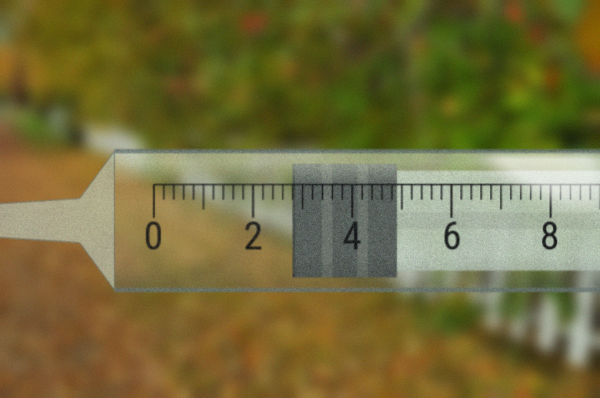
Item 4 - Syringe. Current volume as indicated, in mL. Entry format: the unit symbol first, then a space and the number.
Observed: mL 2.8
